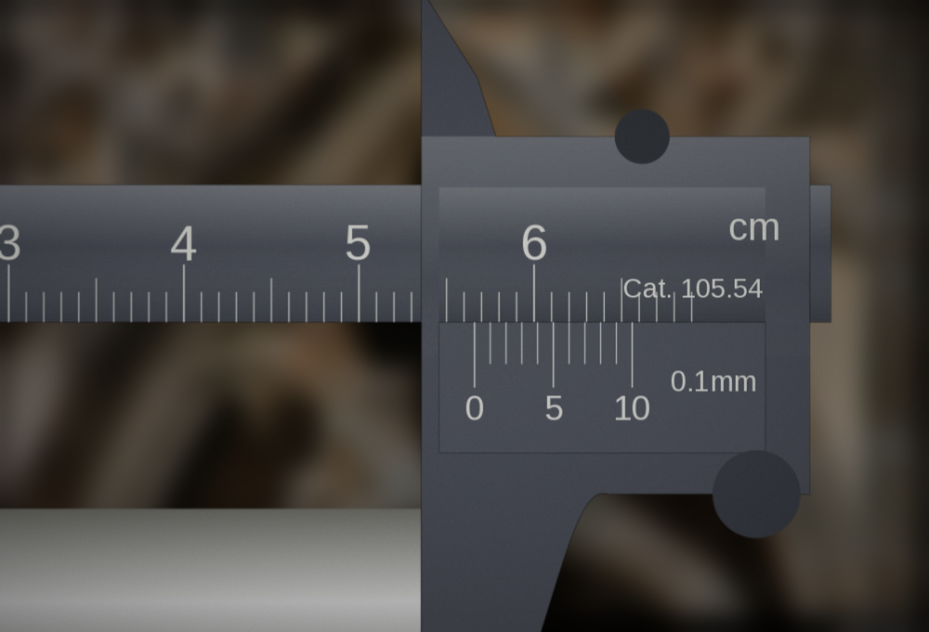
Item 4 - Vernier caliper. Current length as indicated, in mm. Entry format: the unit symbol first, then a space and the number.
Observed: mm 56.6
